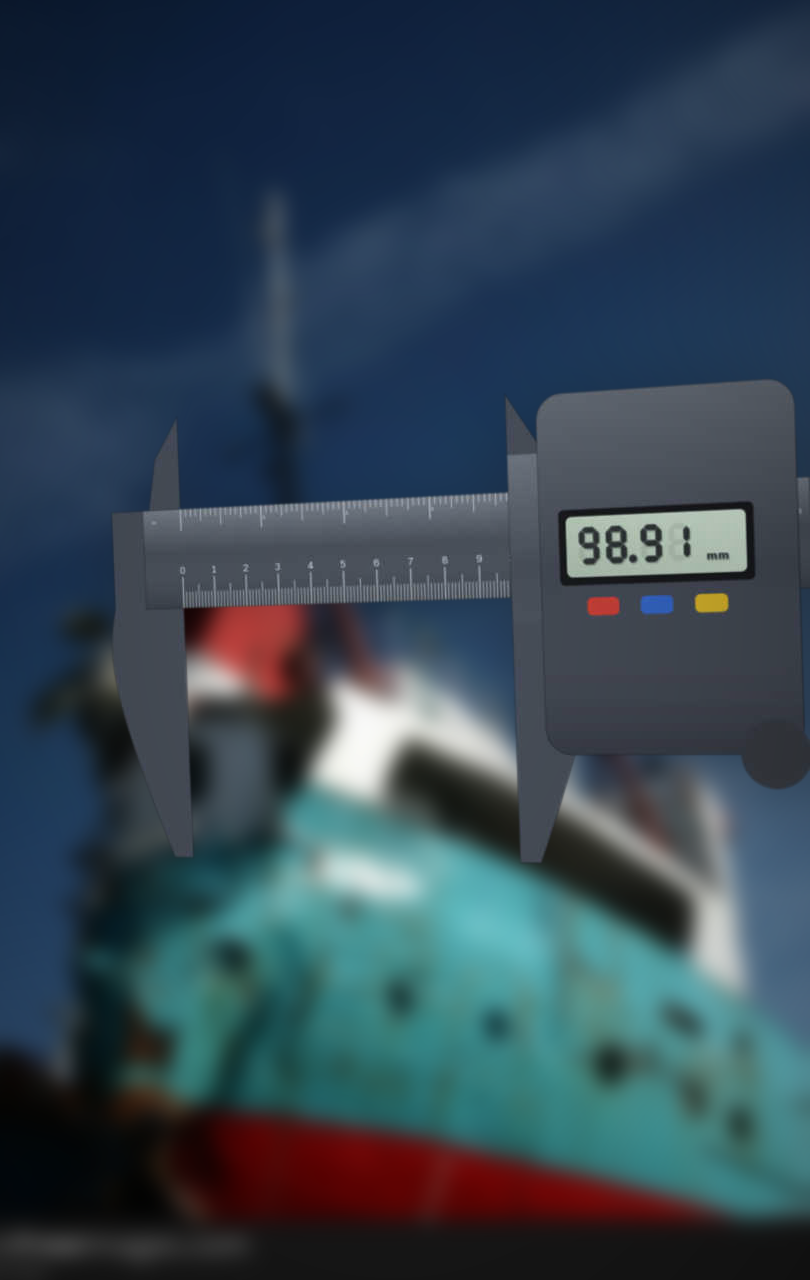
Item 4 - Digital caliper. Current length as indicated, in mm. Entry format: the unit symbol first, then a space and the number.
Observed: mm 98.91
